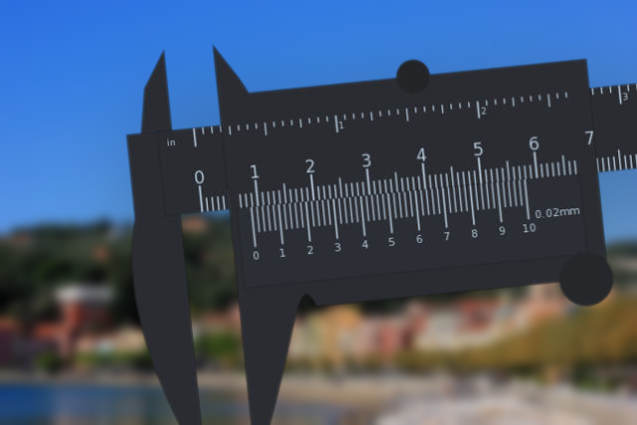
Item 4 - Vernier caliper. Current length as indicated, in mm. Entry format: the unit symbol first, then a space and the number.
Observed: mm 8.8
